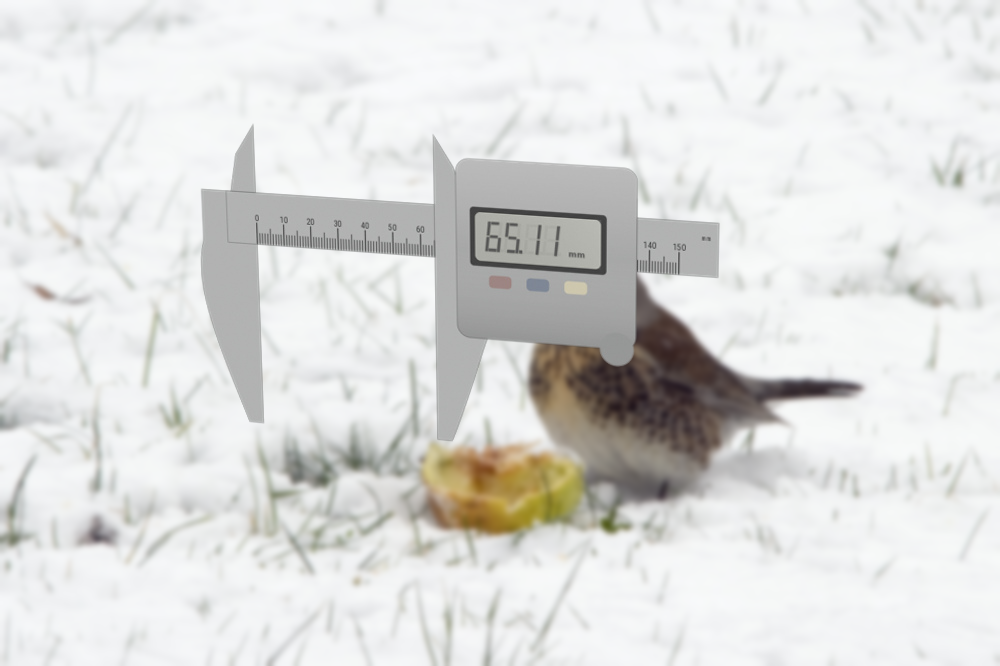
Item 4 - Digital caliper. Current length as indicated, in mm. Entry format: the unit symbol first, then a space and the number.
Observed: mm 65.11
